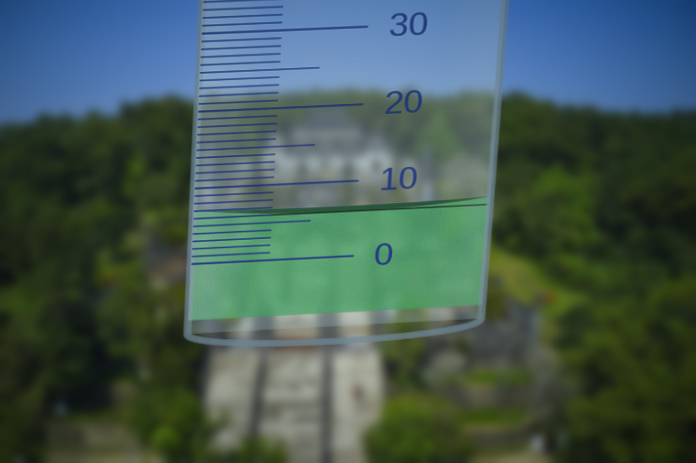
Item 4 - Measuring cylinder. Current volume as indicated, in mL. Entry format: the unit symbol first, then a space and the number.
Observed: mL 6
